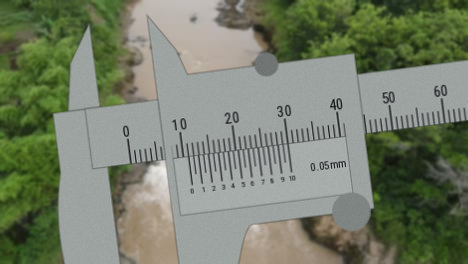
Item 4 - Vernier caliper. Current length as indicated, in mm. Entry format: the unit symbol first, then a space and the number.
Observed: mm 11.0
